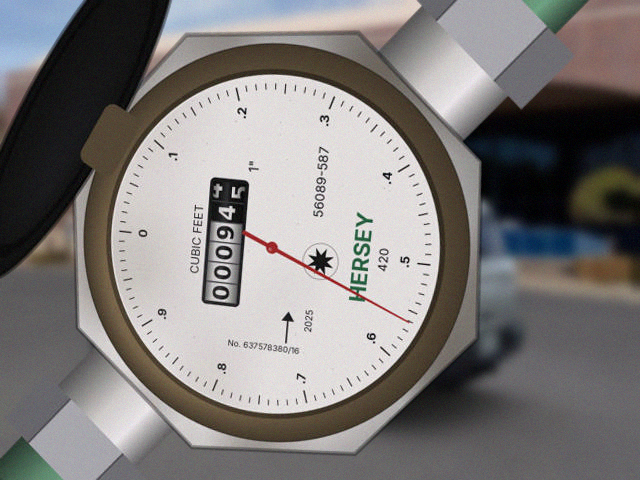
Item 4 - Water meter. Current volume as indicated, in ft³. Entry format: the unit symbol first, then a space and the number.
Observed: ft³ 944.56
